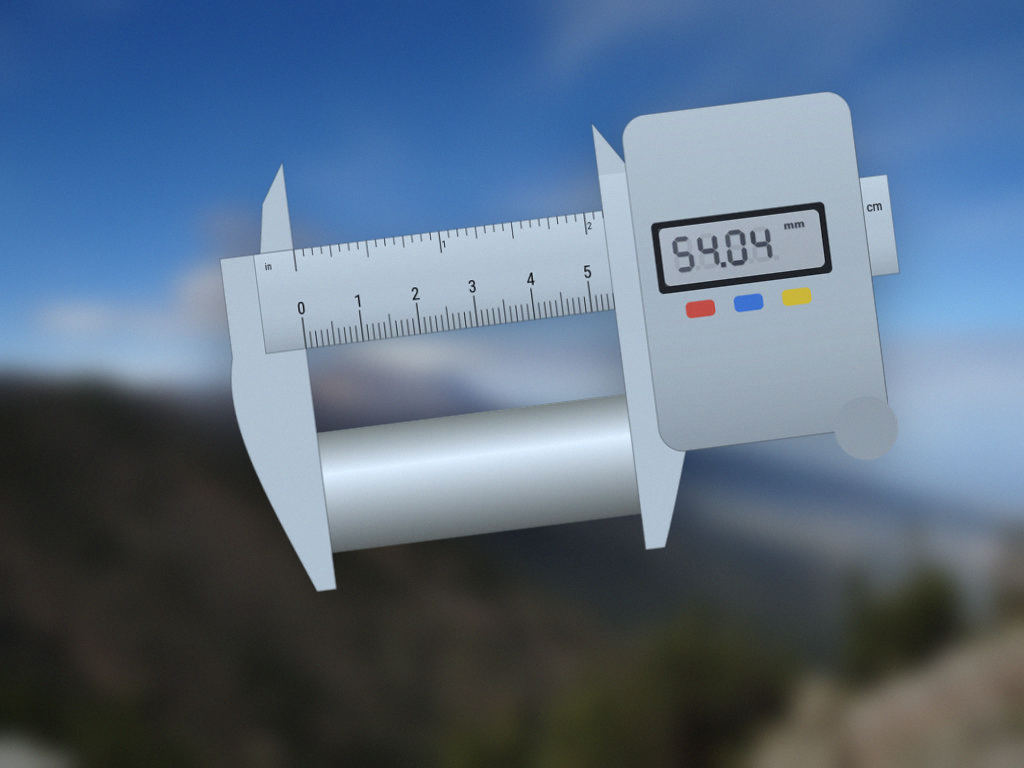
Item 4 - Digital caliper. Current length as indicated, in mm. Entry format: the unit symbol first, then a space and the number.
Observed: mm 54.04
